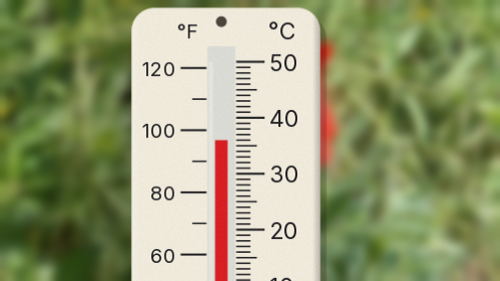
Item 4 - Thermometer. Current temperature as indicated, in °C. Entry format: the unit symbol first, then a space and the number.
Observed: °C 36
